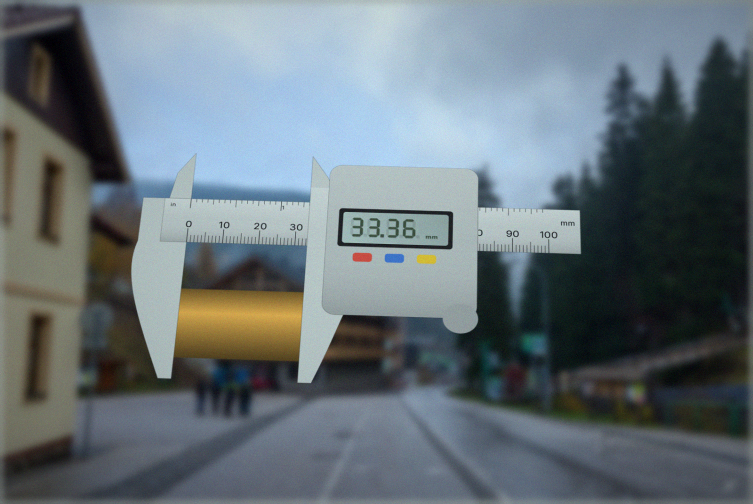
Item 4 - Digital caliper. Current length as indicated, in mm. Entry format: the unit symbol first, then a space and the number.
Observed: mm 33.36
